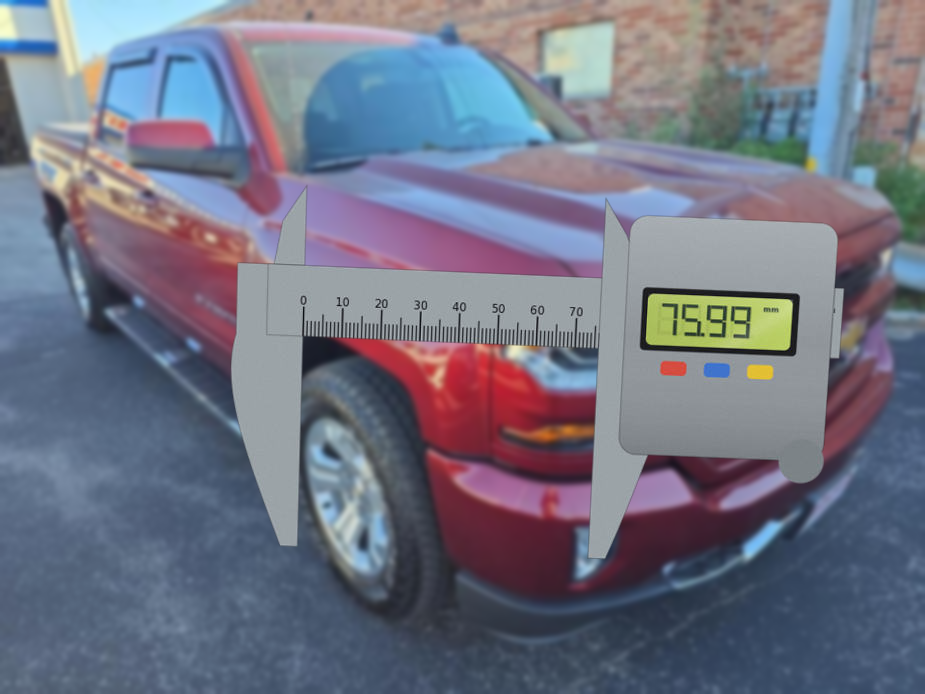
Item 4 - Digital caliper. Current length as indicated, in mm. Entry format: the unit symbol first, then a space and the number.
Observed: mm 75.99
